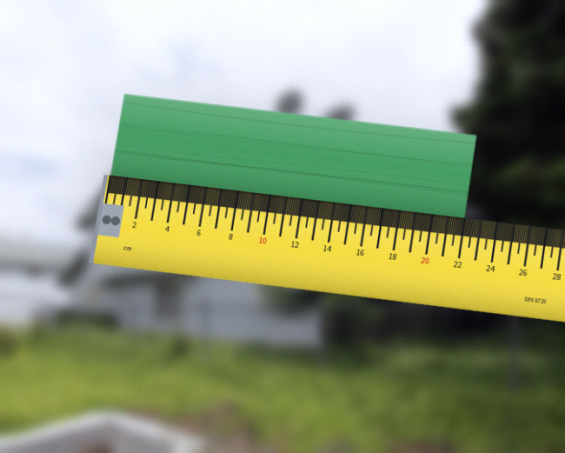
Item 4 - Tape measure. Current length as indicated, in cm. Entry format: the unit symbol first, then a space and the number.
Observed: cm 22
